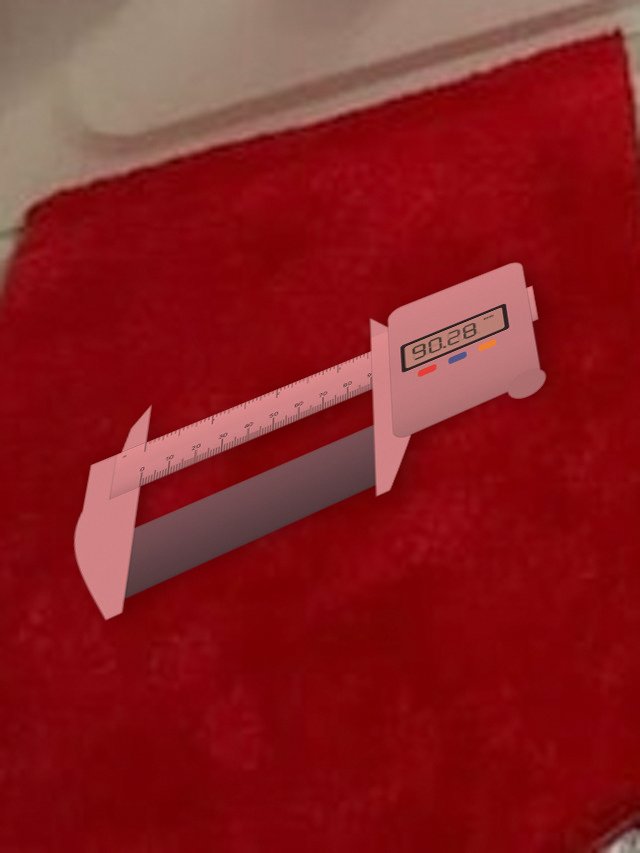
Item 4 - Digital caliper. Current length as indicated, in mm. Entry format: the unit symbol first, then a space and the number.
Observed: mm 90.28
